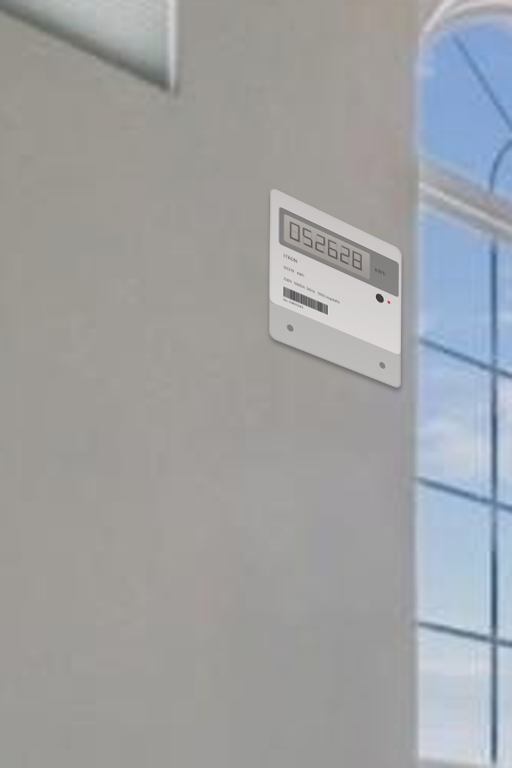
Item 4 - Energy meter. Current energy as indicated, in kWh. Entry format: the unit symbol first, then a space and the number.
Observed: kWh 52628
